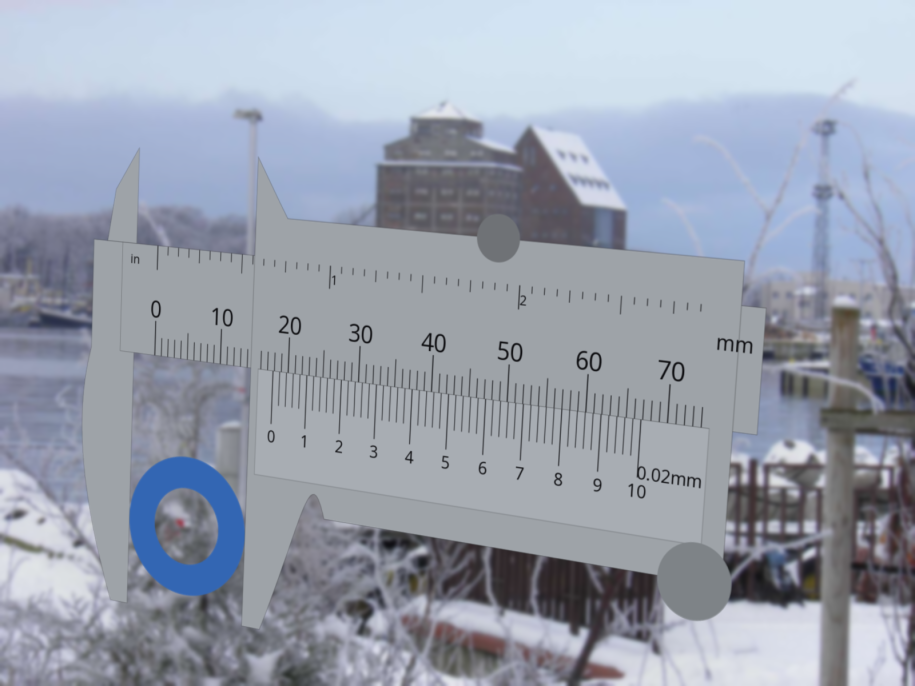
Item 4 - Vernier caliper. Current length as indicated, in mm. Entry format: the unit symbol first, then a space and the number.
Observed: mm 17.8
